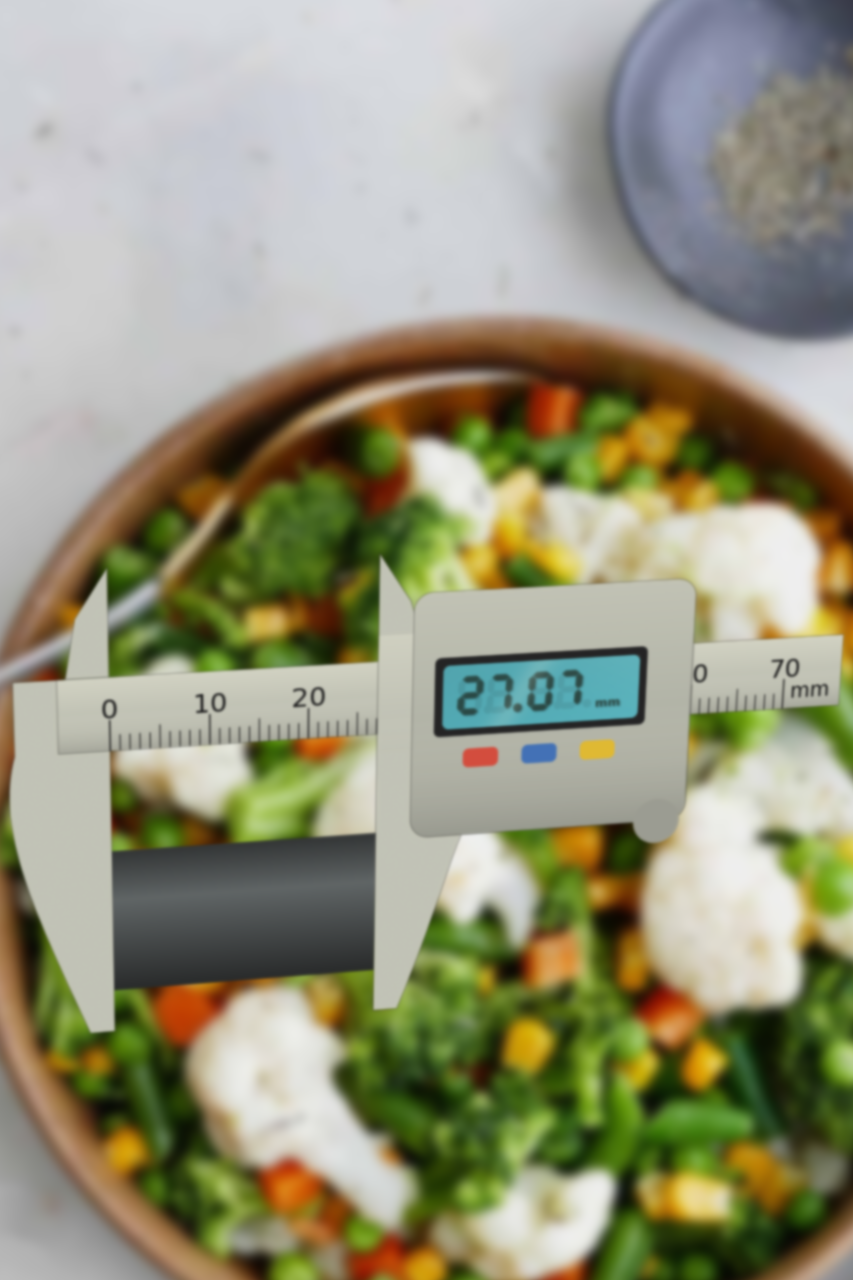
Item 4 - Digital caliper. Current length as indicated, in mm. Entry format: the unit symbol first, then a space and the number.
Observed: mm 27.07
